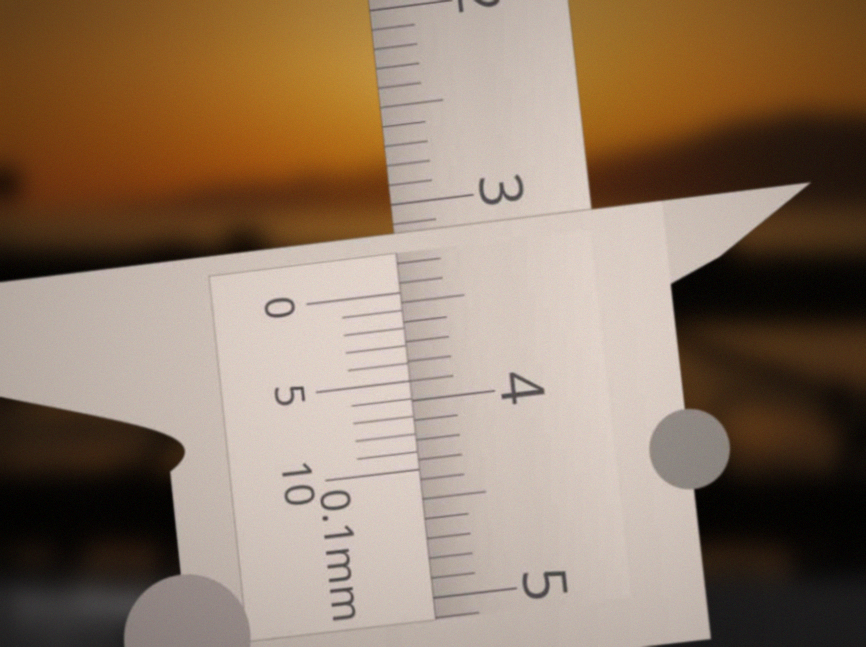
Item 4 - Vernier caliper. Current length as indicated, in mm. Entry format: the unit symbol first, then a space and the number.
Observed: mm 34.5
